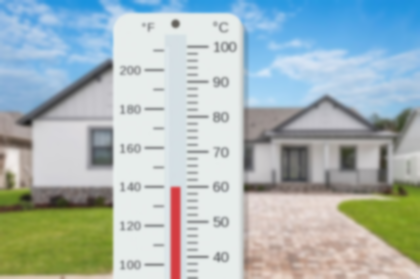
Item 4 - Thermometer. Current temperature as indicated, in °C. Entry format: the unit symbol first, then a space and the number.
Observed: °C 60
